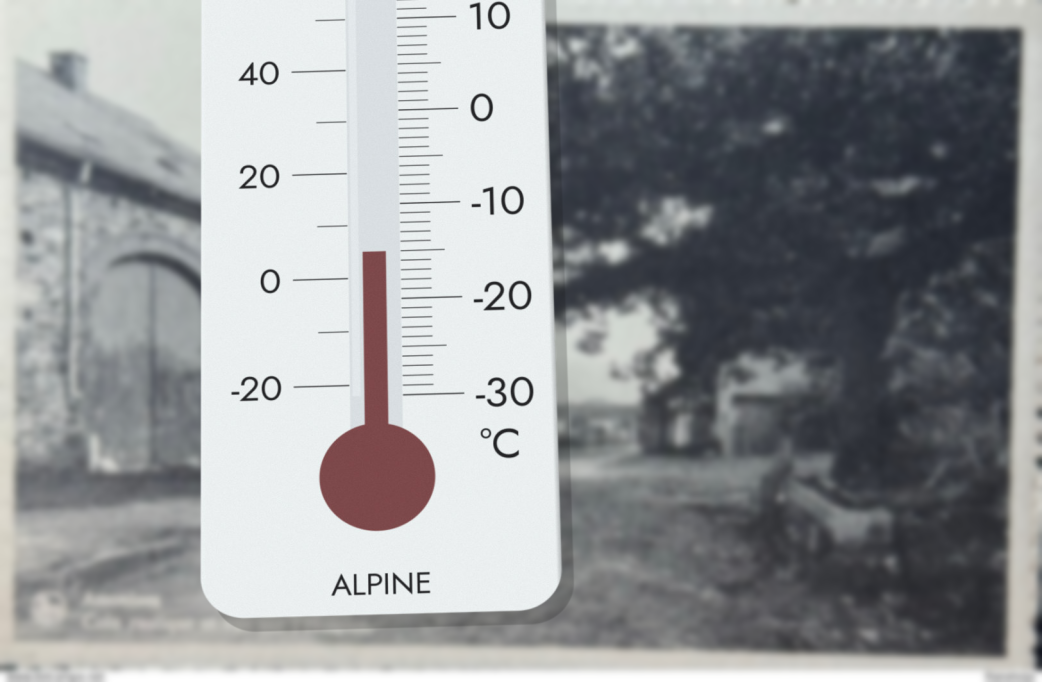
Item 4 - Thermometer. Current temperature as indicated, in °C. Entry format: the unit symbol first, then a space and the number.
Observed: °C -15
